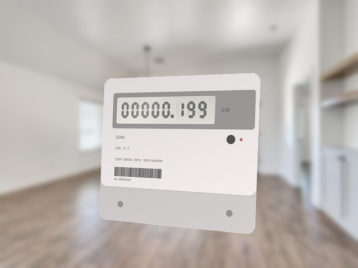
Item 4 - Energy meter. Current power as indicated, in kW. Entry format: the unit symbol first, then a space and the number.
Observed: kW 0.199
